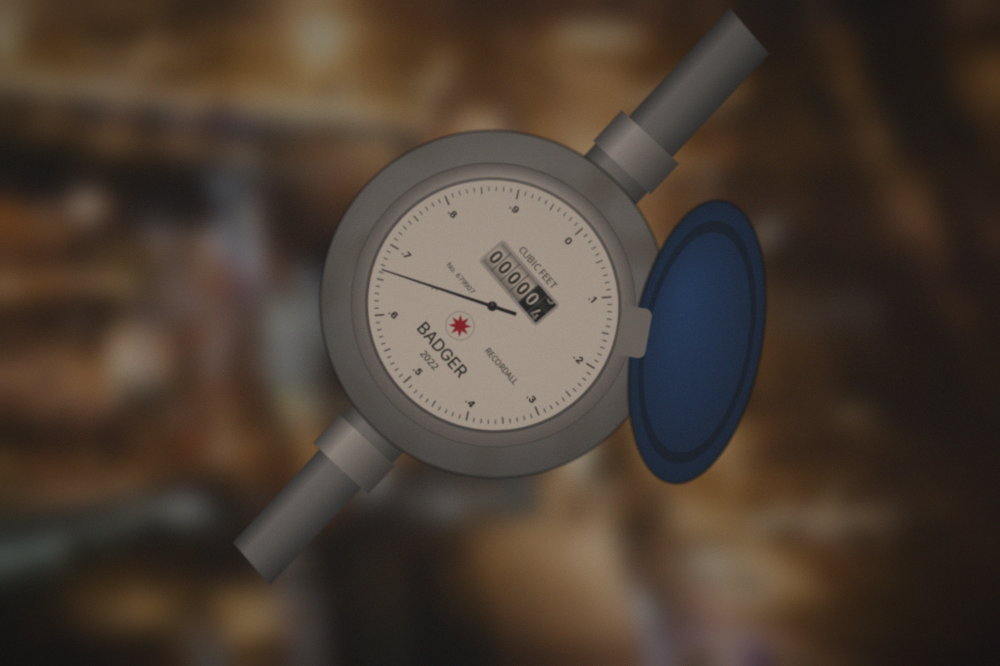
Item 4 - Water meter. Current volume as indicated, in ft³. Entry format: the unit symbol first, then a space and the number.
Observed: ft³ 3.66
